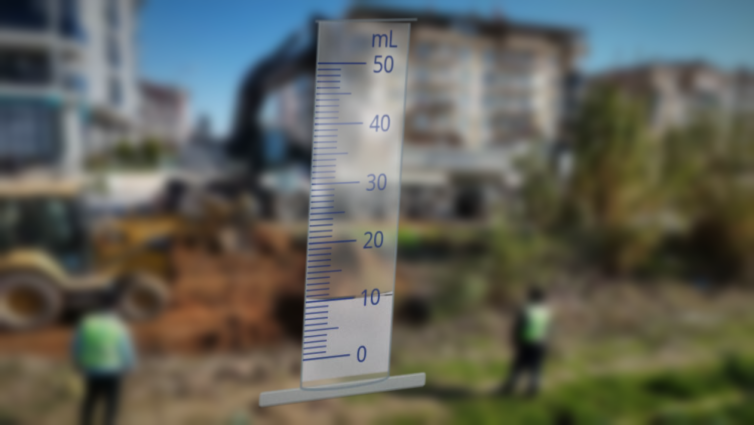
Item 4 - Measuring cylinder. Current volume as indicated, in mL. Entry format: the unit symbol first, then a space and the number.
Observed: mL 10
